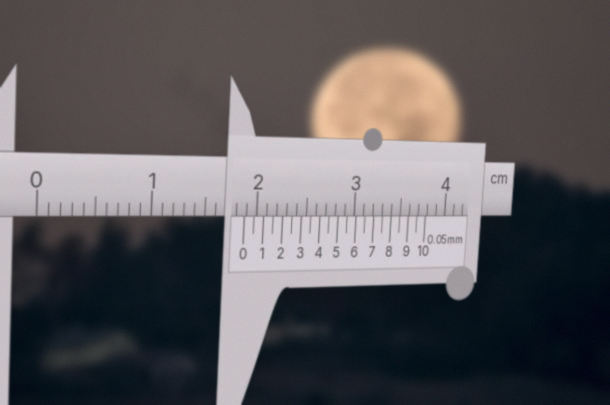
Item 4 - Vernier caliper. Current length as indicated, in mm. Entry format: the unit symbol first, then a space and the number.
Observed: mm 18.8
